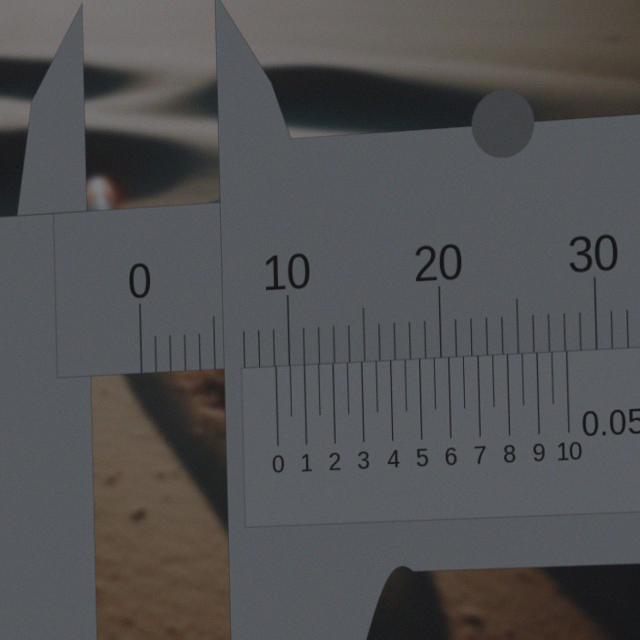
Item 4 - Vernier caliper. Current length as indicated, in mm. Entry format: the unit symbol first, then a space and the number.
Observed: mm 9.1
